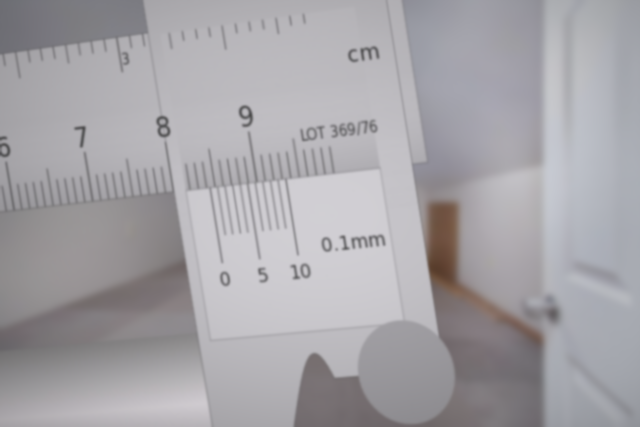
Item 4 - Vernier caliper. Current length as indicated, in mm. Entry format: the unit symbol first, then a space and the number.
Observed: mm 84.4
